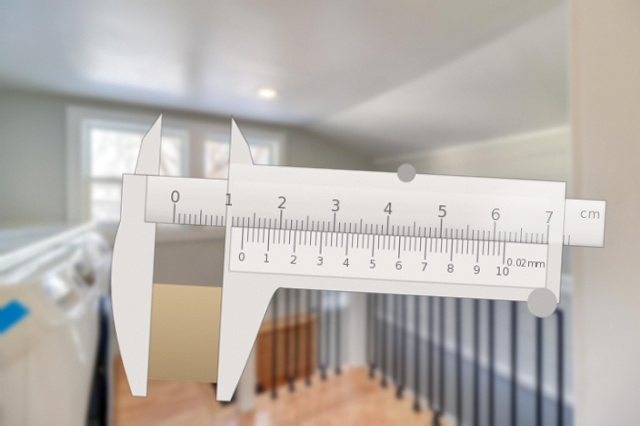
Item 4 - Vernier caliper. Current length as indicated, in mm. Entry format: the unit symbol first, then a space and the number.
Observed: mm 13.0
